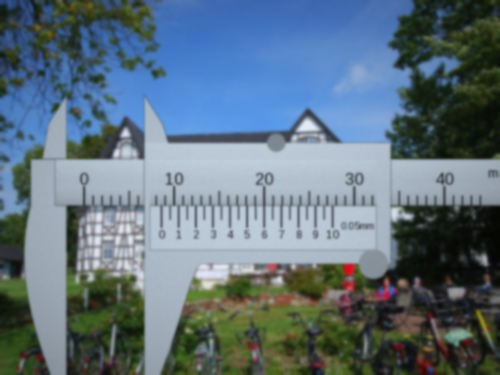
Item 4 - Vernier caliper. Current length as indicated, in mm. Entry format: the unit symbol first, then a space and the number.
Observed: mm 8.6
